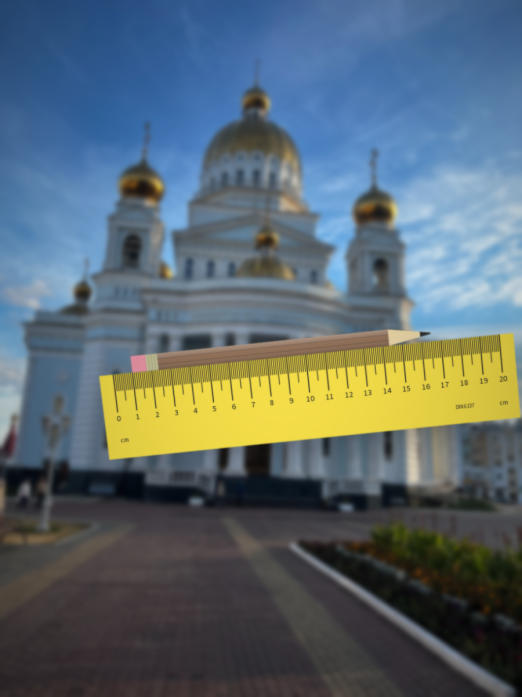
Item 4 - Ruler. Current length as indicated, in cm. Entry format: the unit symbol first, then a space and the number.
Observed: cm 15.5
